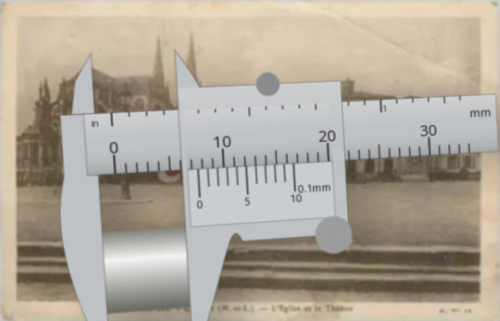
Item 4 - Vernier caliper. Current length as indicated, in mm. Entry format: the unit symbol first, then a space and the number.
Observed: mm 7.6
